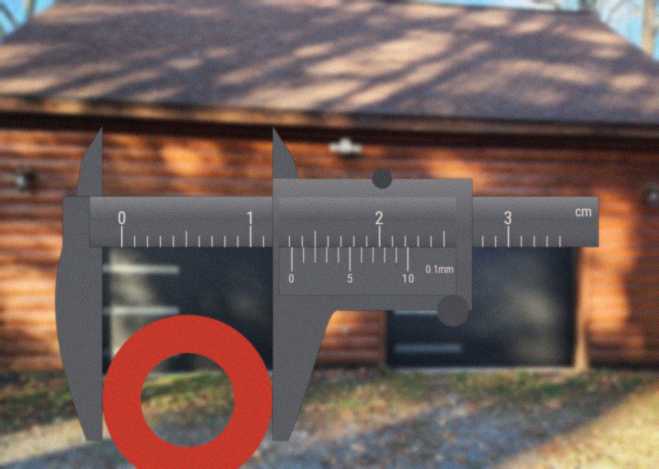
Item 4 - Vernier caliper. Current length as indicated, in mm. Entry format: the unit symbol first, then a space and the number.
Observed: mm 13.2
